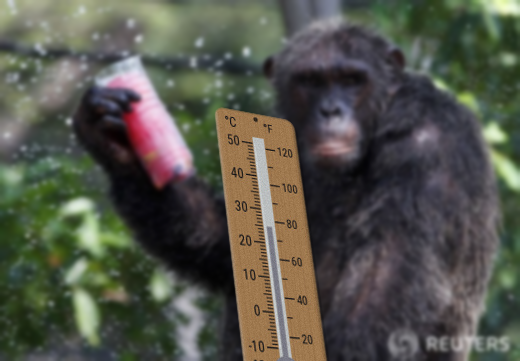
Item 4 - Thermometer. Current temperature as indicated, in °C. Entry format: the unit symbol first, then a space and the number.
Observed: °C 25
